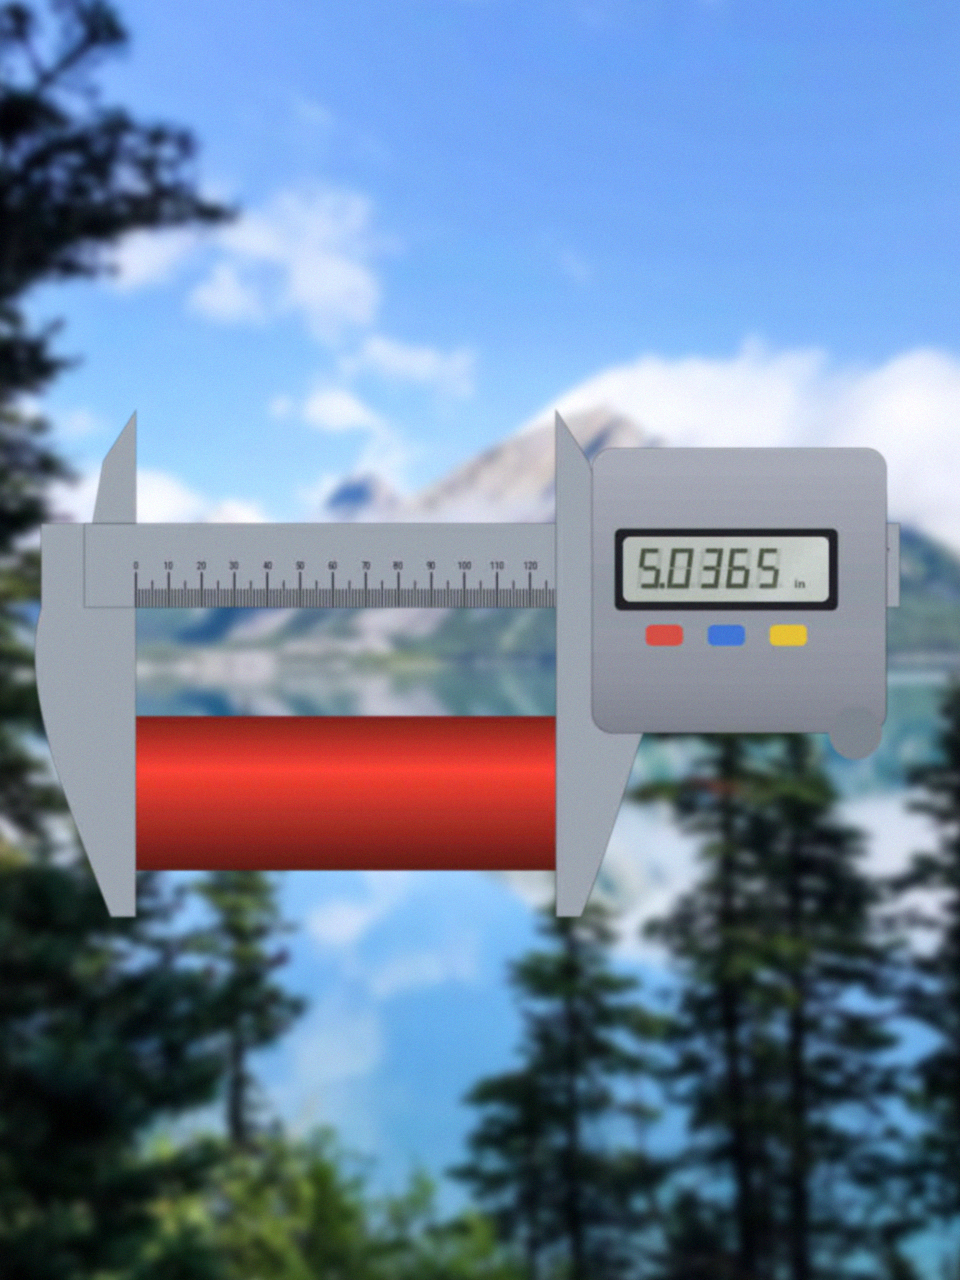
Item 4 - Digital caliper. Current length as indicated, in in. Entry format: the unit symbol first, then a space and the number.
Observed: in 5.0365
